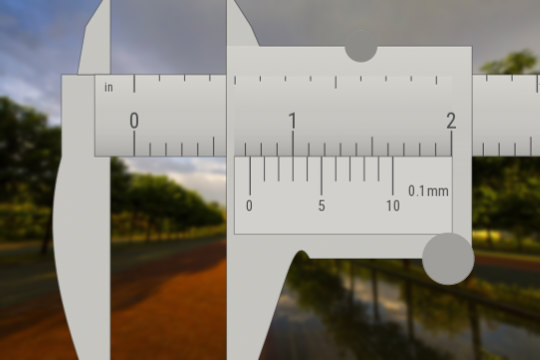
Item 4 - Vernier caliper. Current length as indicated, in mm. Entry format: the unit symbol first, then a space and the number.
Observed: mm 7.3
